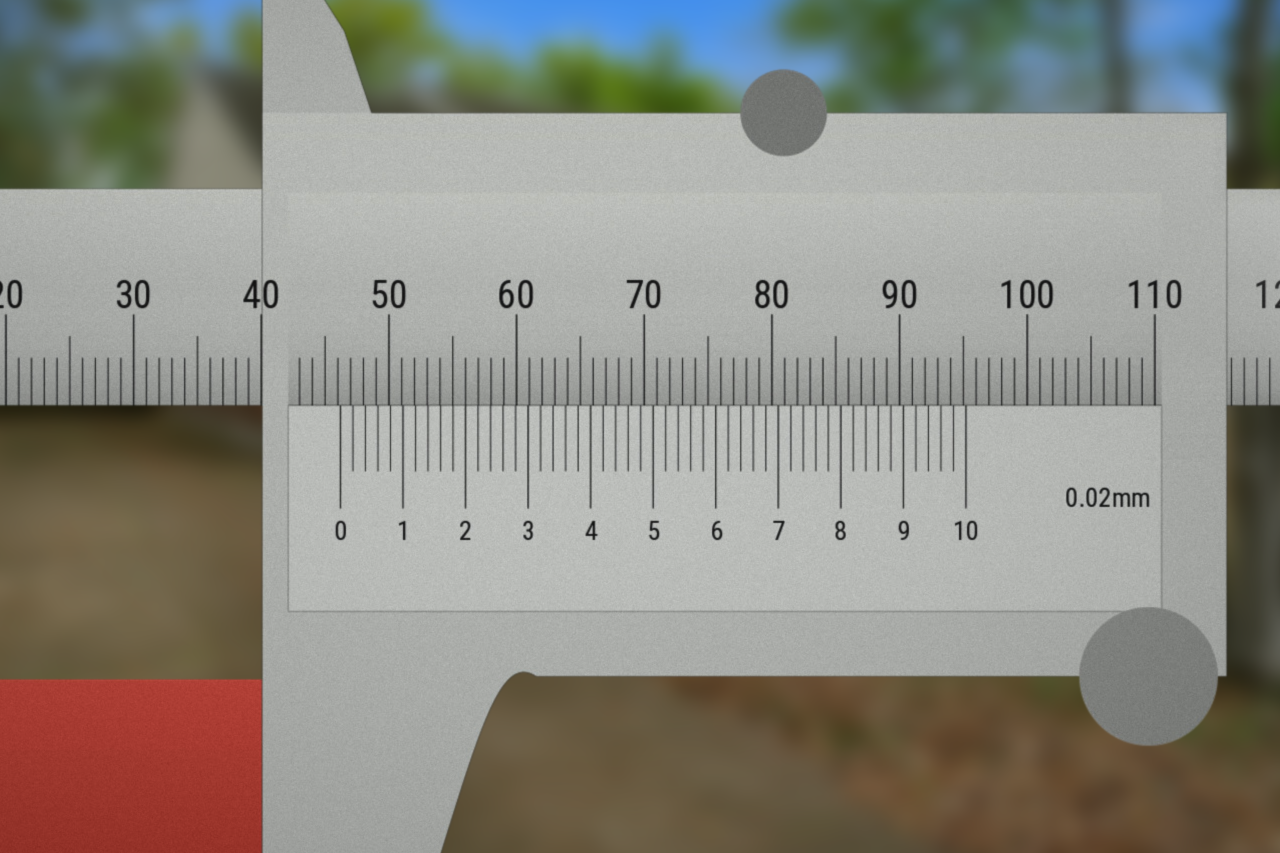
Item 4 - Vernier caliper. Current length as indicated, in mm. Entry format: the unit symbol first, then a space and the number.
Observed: mm 46.2
